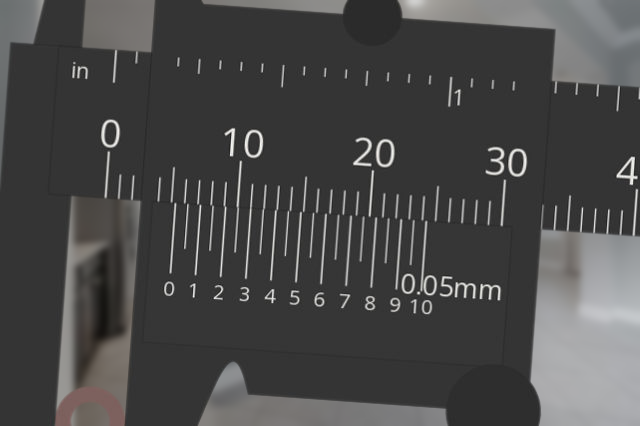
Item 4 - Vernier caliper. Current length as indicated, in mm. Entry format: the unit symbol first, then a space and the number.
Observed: mm 5.3
